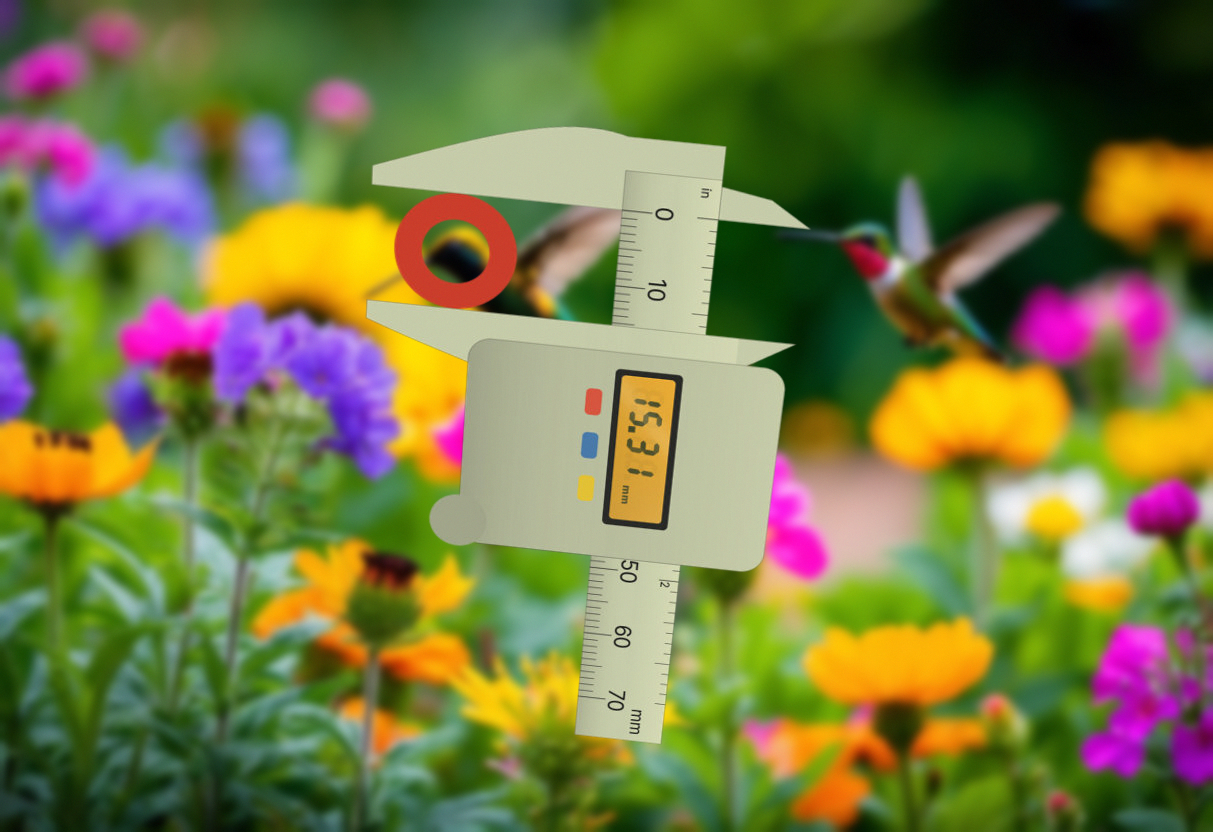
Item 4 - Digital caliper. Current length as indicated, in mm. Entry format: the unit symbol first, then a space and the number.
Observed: mm 15.31
